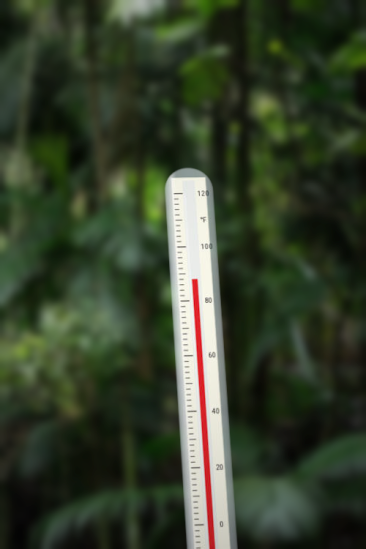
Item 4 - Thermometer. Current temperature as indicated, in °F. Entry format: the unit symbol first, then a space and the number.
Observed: °F 88
